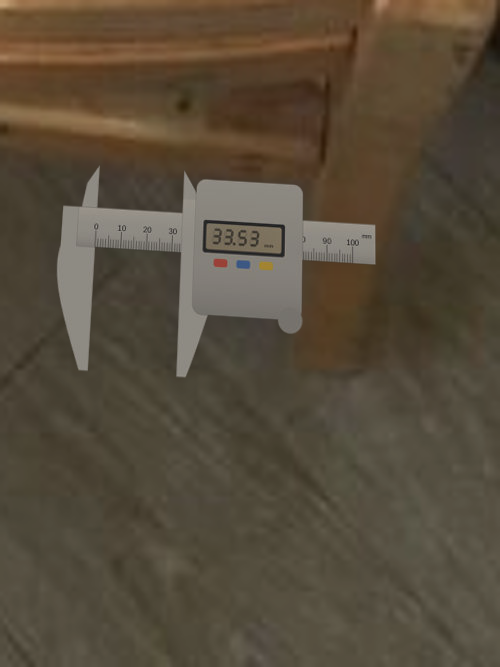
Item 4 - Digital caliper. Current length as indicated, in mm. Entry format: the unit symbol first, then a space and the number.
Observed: mm 33.53
